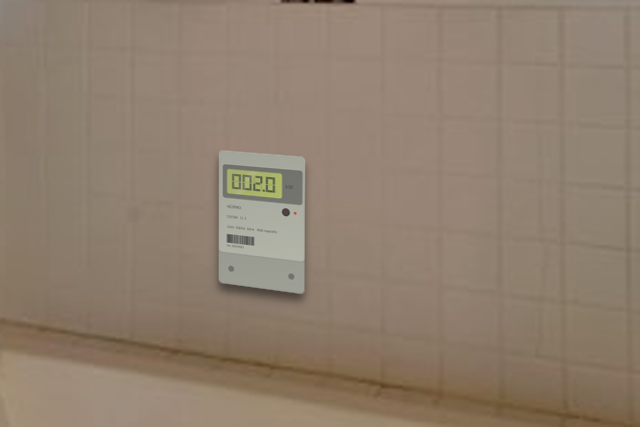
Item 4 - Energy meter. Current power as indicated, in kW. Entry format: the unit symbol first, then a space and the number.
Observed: kW 2.0
